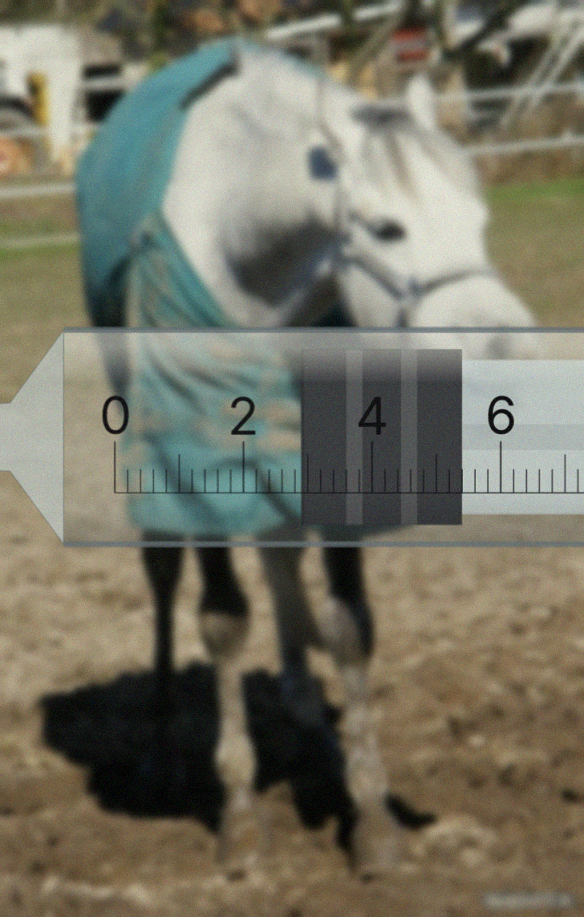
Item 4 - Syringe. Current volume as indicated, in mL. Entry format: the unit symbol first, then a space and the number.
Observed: mL 2.9
